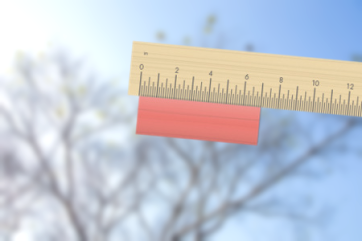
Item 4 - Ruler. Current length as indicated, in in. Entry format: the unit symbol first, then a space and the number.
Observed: in 7
